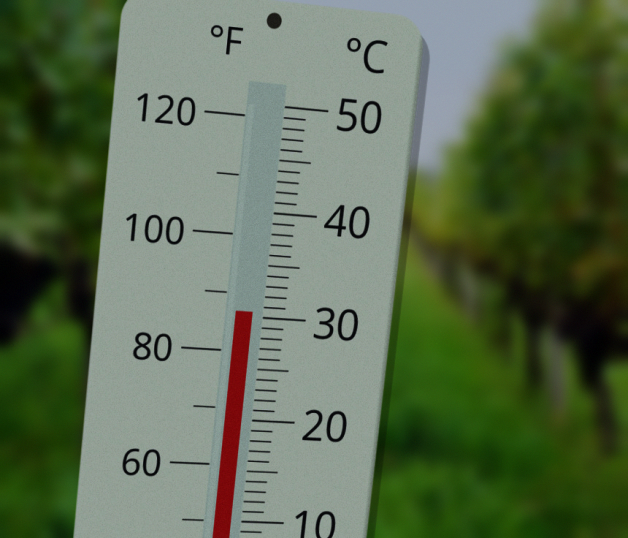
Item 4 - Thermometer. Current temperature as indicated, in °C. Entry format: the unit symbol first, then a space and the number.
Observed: °C 30.5
